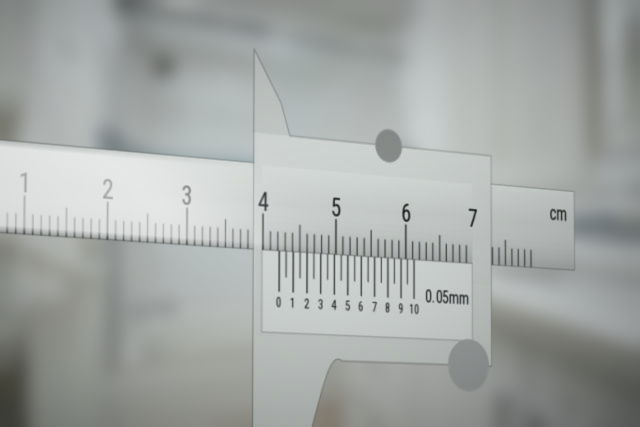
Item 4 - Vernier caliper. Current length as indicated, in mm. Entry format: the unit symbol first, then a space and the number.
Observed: mm 42.2
